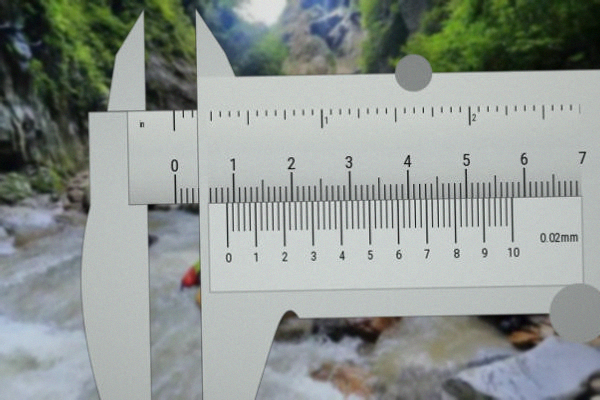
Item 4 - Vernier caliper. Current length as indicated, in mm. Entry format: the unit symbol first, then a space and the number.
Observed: mm 8.8
